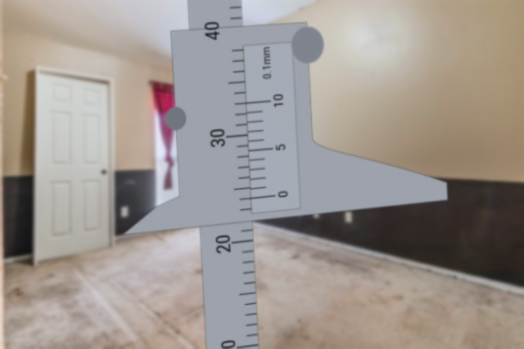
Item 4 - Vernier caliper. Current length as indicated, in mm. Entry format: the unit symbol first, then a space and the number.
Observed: mm 24.0
